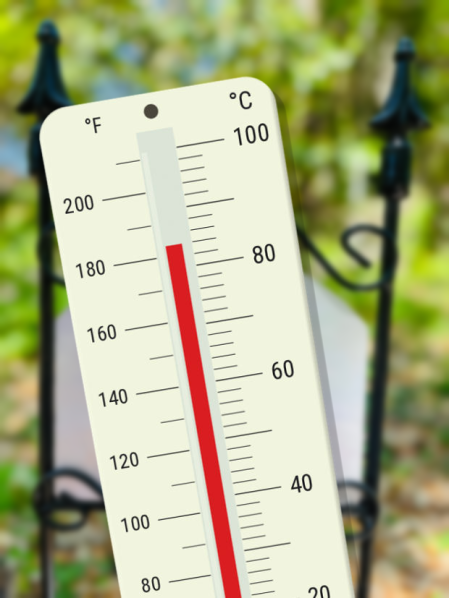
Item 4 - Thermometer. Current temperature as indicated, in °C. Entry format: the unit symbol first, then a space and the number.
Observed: °C 84
